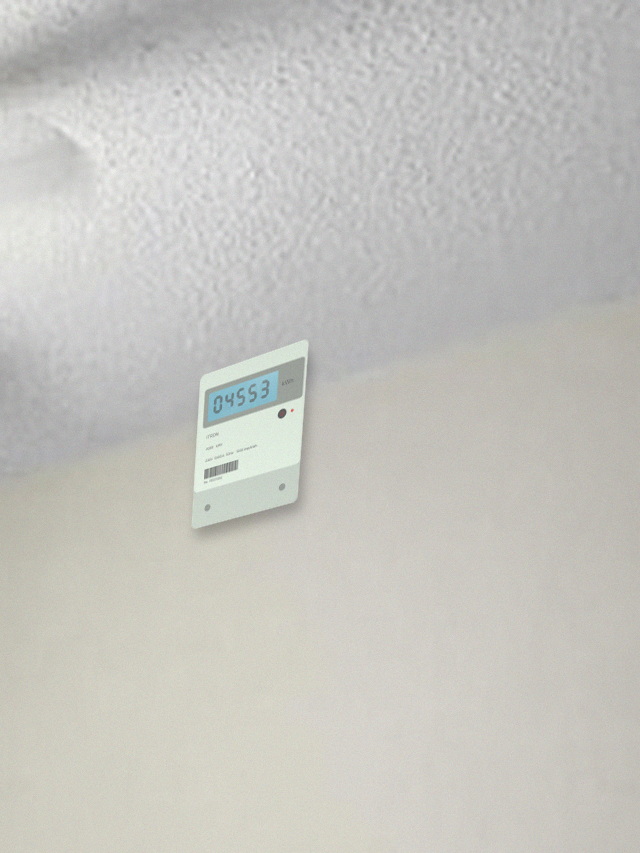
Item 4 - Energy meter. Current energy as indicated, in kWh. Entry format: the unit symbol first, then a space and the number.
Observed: kWh 4553
